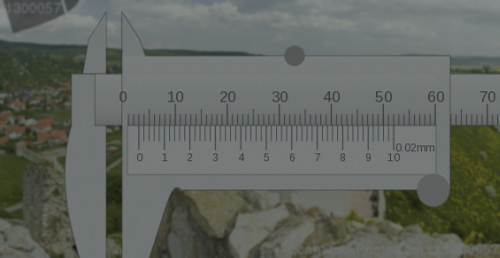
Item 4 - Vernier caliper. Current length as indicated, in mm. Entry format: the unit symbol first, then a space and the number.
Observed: mm 3.0
